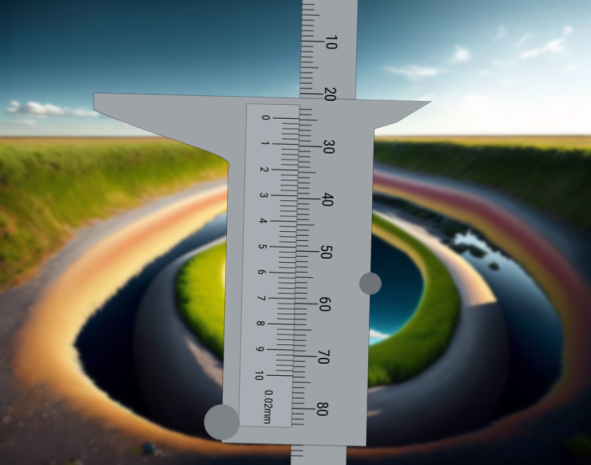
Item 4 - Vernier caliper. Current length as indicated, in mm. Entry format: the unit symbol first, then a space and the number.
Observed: mm 24.8
